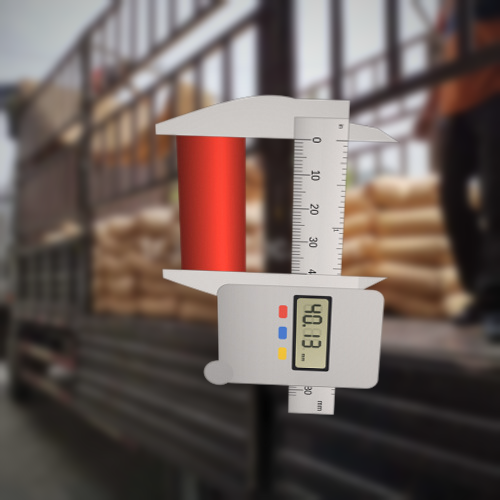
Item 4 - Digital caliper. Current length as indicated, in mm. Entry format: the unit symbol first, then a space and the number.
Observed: mm 40.13
